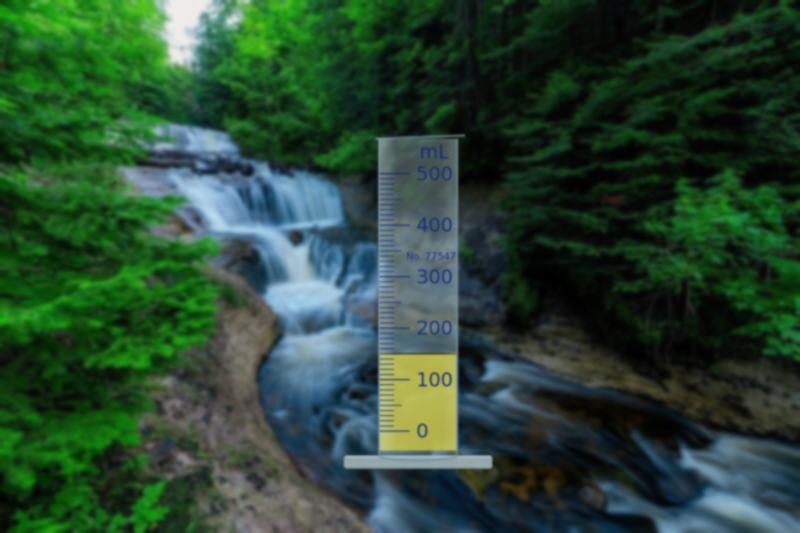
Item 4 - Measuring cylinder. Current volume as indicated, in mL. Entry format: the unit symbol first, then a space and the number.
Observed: mL 150
